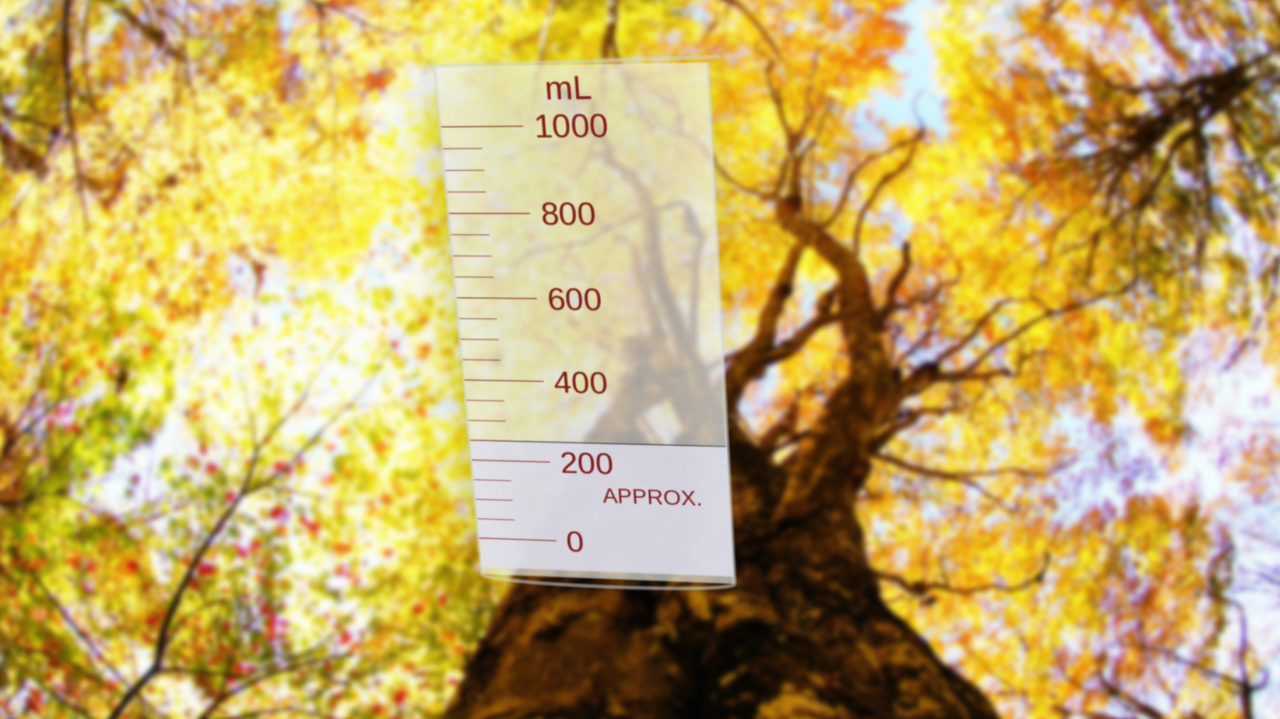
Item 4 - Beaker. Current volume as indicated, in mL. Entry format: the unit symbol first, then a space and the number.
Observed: mL 250
